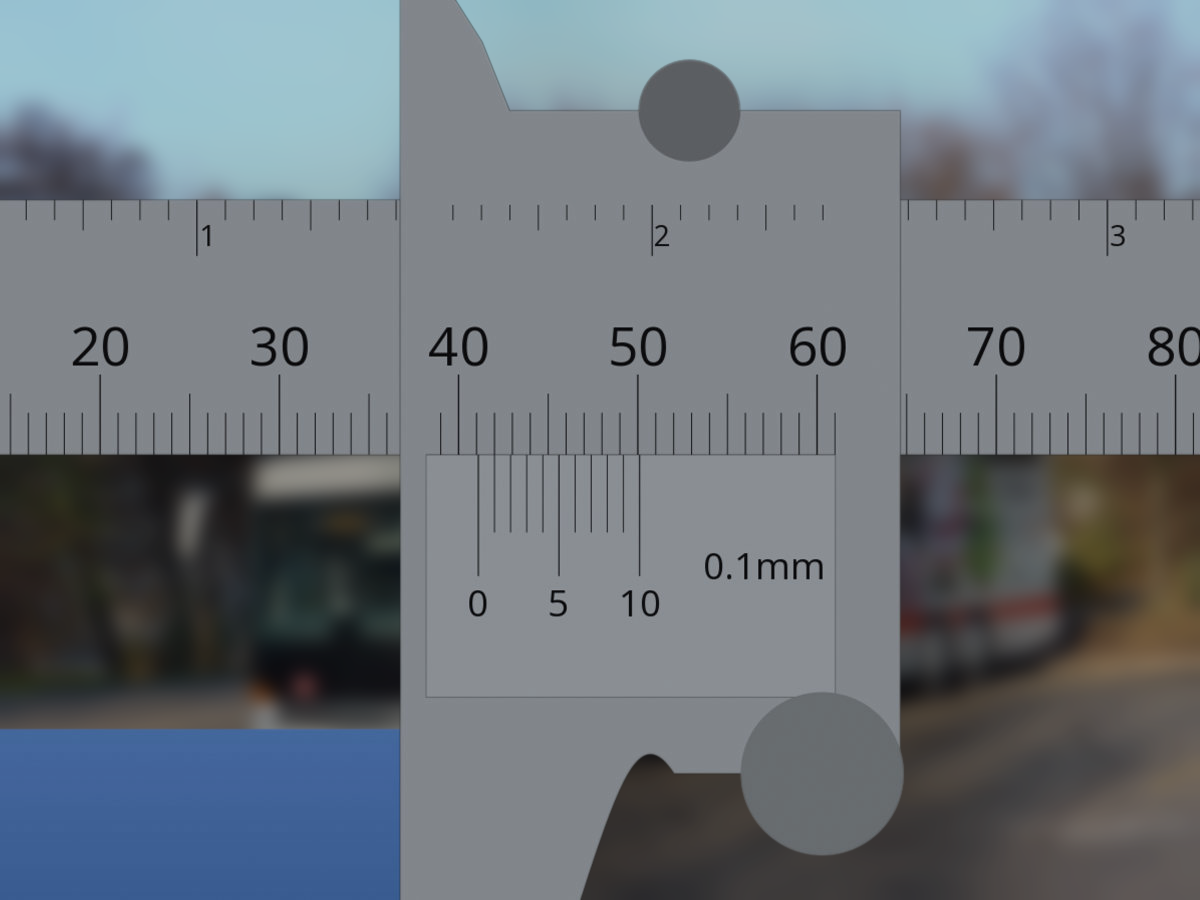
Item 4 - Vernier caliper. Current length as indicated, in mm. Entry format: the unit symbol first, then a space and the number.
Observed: mm 41.1
